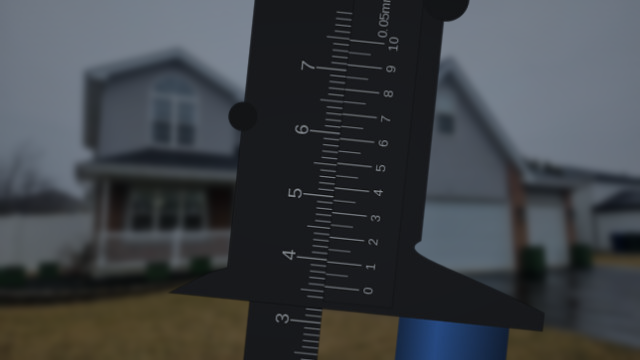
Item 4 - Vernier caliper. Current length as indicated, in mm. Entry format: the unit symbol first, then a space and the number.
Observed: mm 35.8
